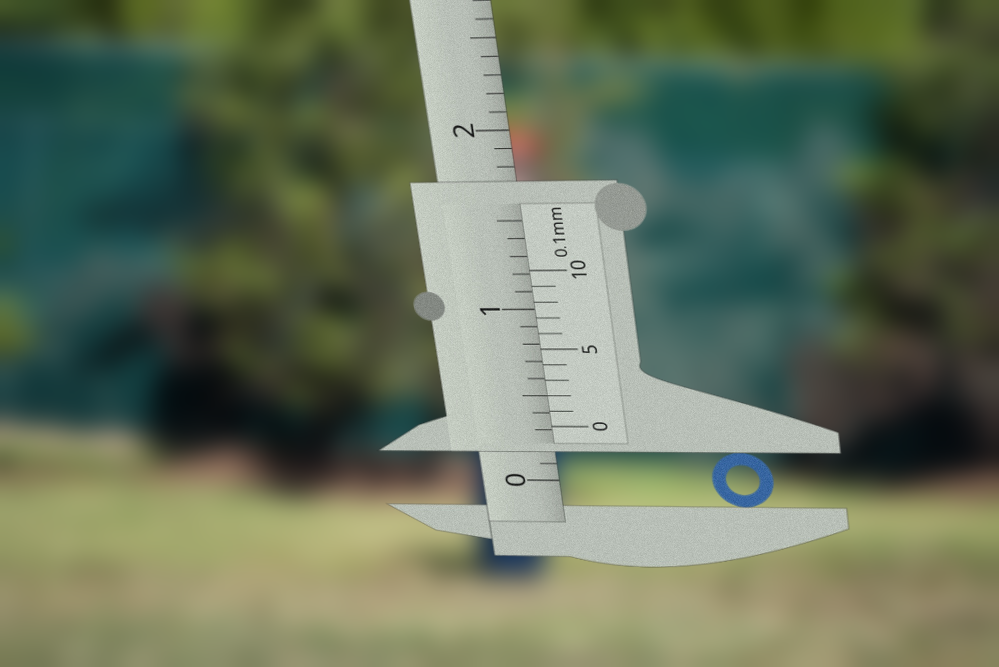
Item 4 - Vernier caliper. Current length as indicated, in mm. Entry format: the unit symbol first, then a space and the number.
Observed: mm 3.2
